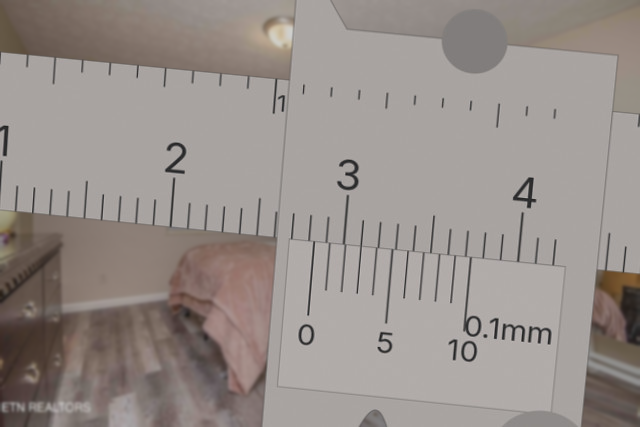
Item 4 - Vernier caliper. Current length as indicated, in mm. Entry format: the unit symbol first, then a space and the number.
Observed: mm 28.3
